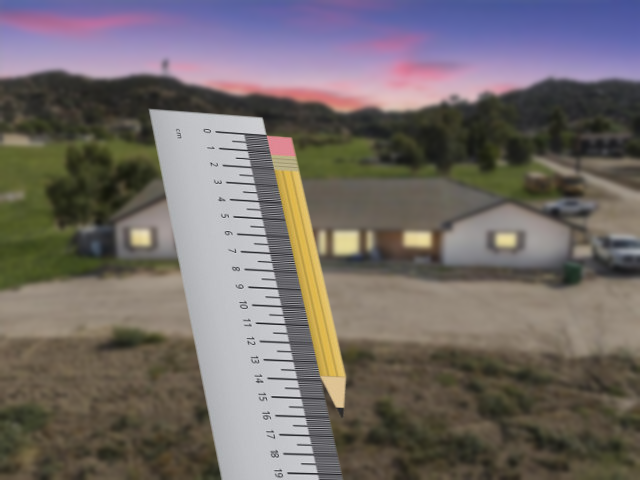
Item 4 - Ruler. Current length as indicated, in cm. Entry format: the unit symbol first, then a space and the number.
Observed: cm 16
